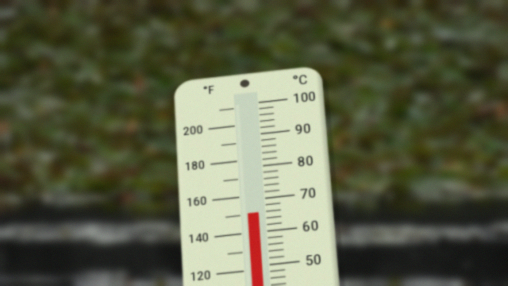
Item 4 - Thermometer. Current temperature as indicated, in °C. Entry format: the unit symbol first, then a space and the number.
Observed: °C 66
